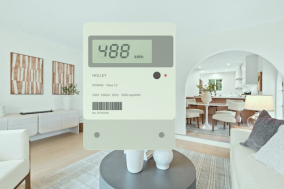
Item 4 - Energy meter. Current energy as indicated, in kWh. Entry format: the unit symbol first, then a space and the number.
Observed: kWh 488
